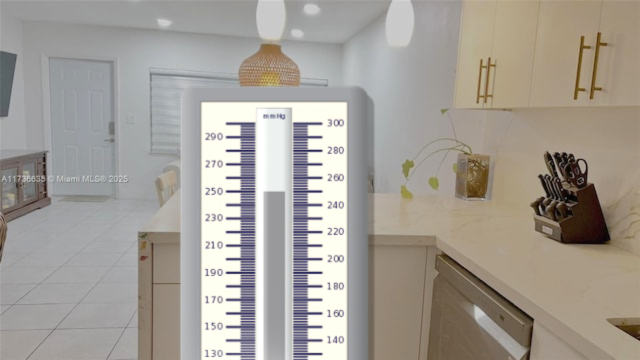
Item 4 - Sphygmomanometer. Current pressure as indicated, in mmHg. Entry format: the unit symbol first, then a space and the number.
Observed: mmHg 250
